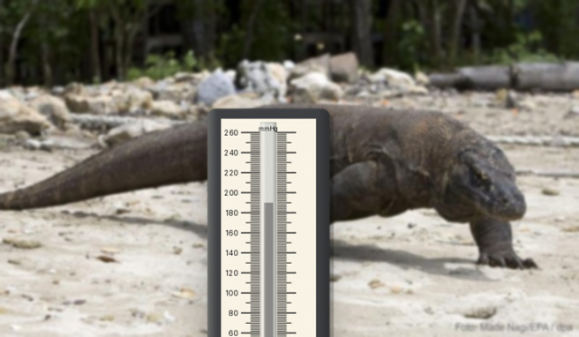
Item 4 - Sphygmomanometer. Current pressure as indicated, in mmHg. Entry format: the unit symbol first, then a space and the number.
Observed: mmHg 190
